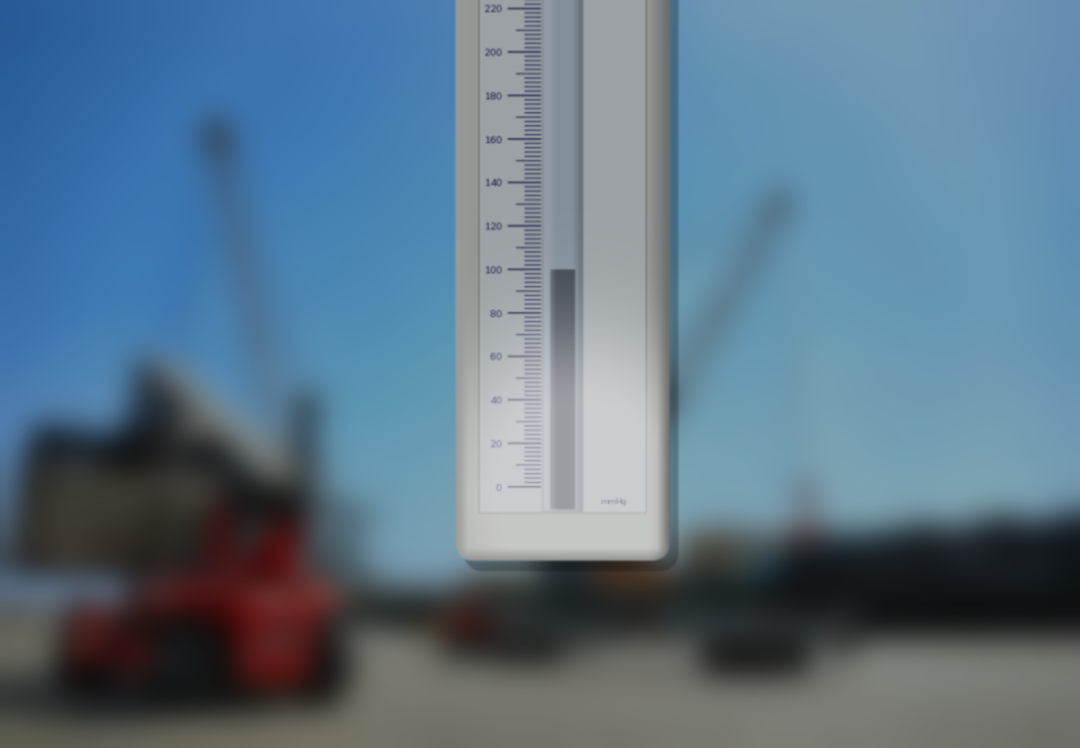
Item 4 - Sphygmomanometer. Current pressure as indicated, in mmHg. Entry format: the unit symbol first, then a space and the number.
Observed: mmHg 100
